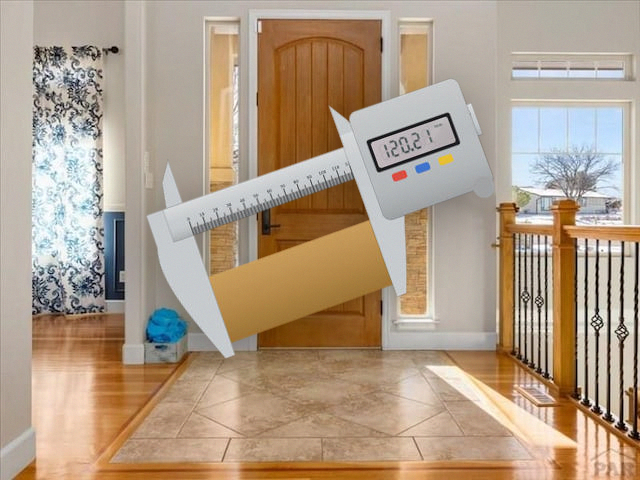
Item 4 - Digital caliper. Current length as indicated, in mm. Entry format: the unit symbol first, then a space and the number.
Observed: mm 120.21
